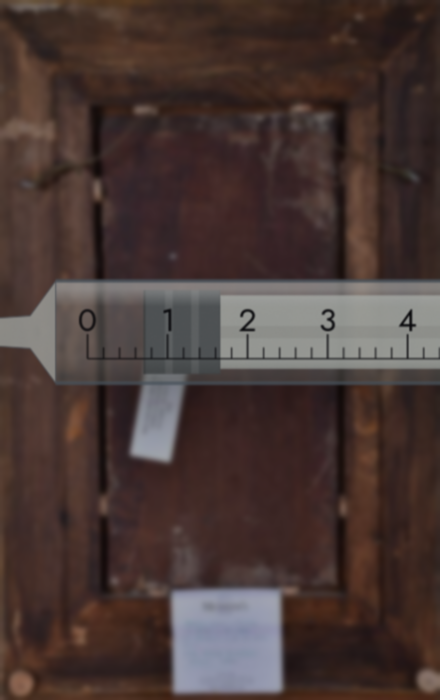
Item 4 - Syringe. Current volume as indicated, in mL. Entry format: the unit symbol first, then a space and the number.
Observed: mL 0.7
